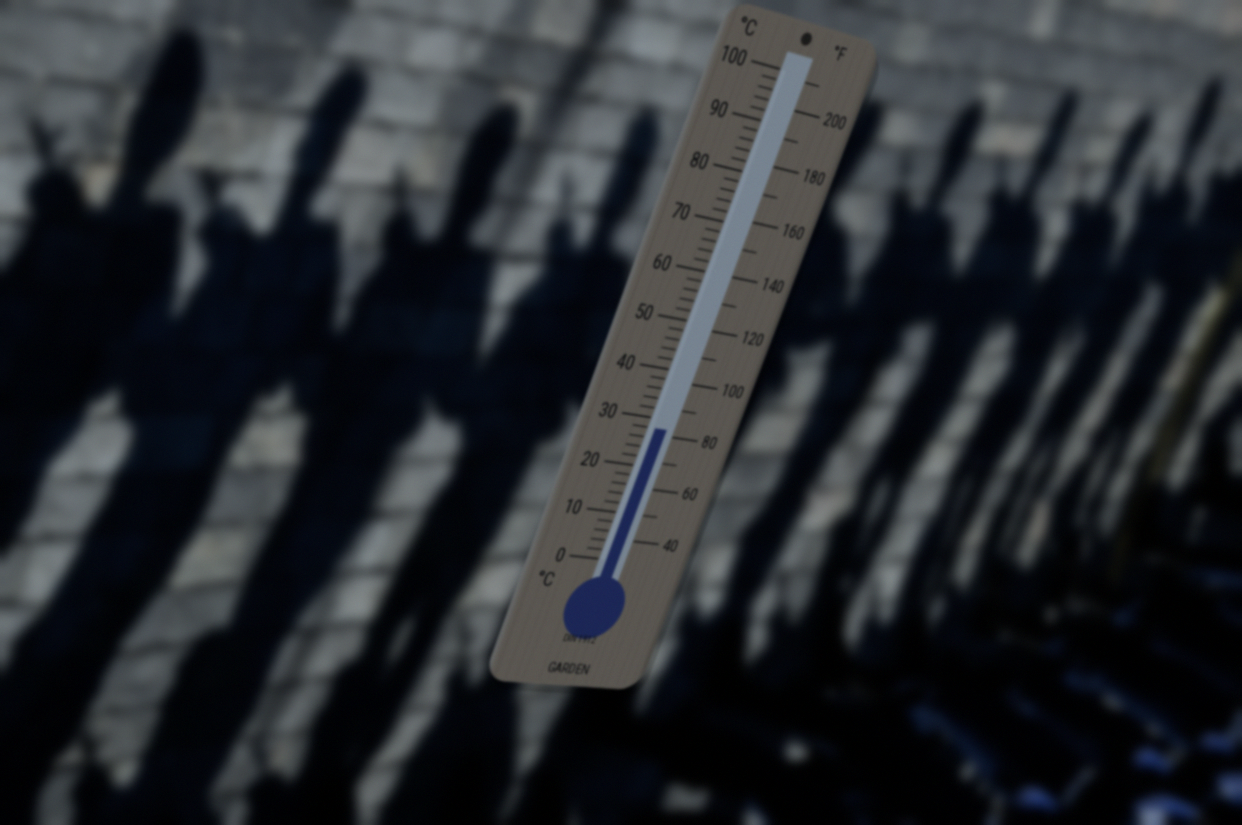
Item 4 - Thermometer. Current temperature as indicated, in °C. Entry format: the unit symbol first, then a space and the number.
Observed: °C 28
